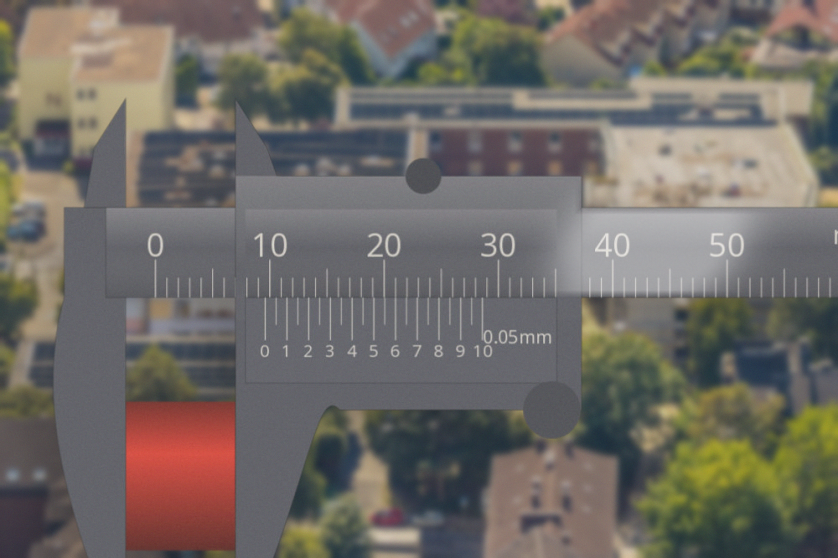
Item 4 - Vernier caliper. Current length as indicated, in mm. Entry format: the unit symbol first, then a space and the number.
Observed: mm 9.6
